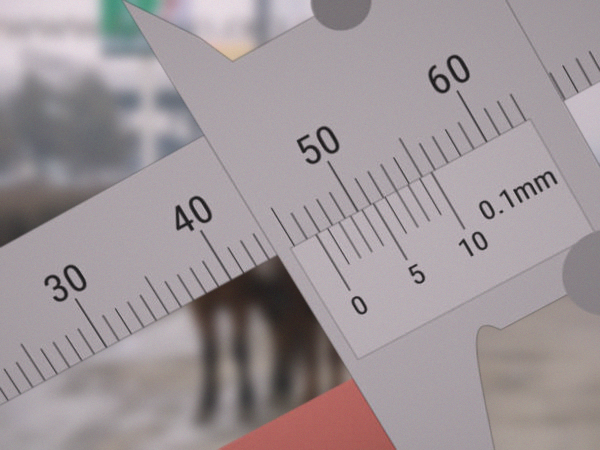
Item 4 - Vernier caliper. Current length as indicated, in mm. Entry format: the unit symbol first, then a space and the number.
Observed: mm 46.7
